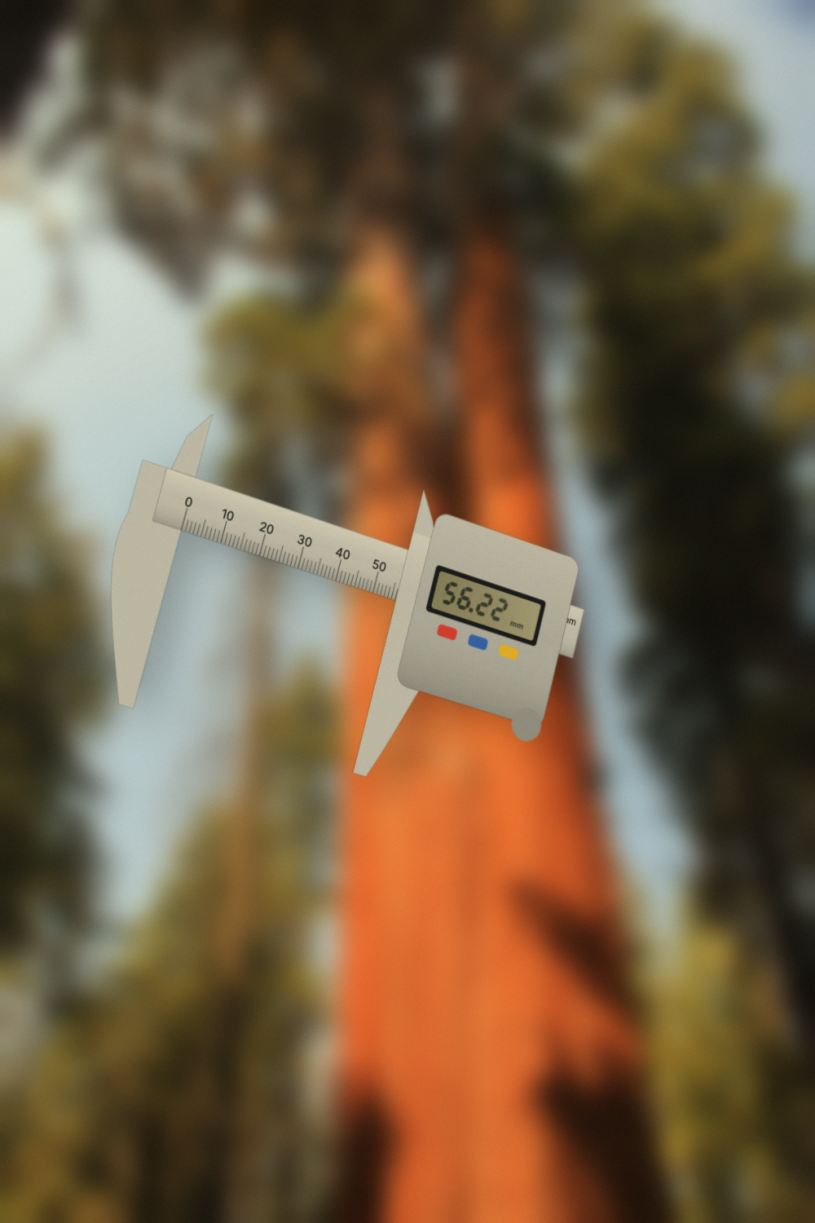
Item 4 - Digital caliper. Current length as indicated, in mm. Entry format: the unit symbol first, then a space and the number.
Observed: mm 56.22
